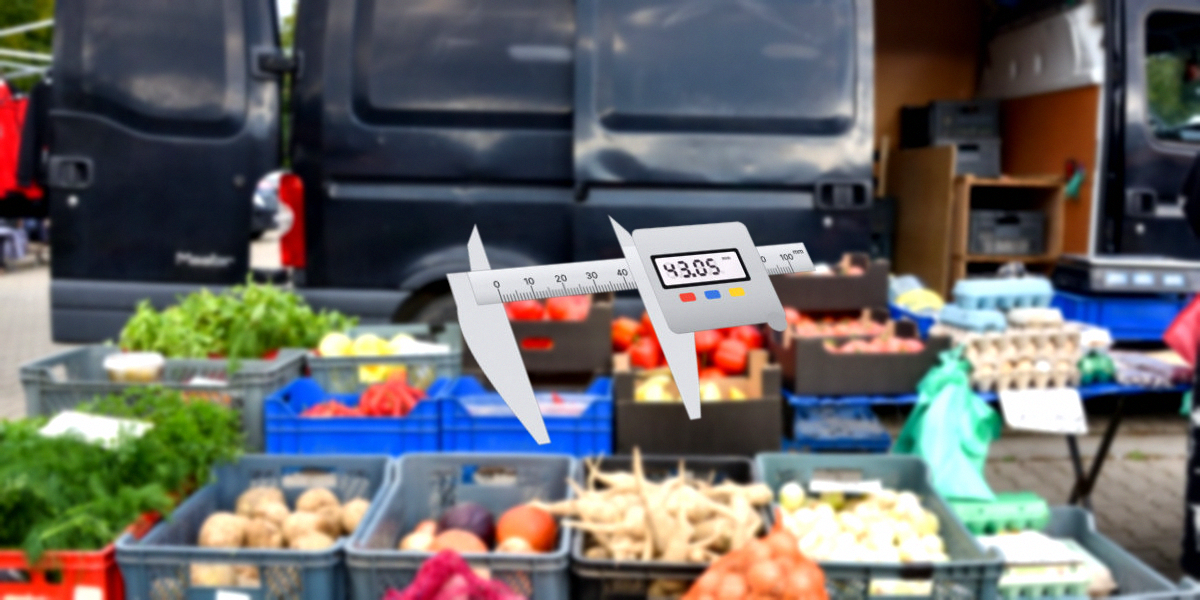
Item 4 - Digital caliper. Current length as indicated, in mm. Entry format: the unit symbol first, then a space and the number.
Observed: mm 43.05
